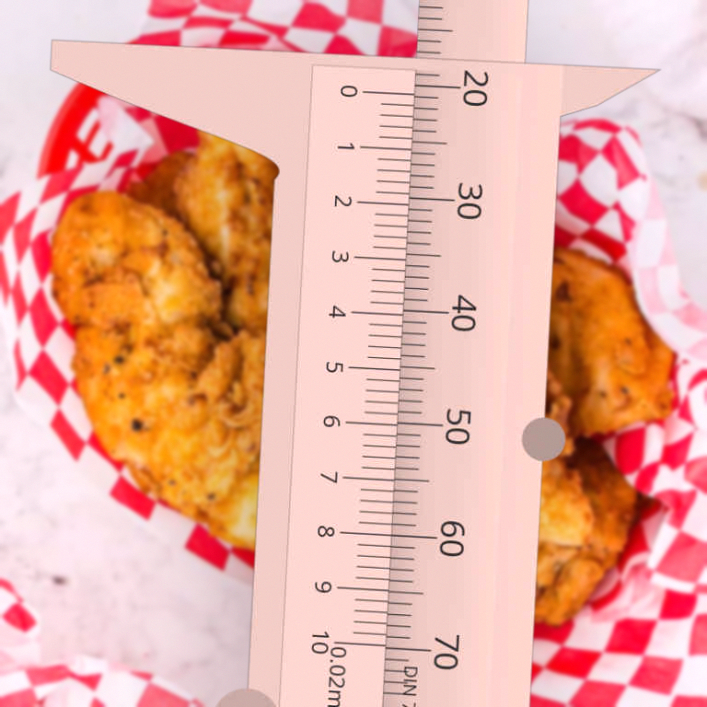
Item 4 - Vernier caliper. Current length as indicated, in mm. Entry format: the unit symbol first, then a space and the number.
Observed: mm 20.8
